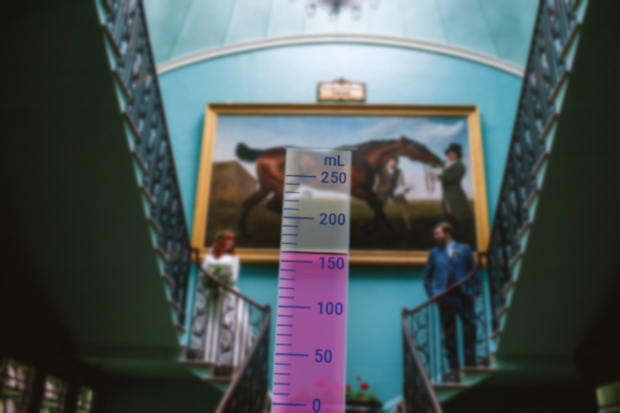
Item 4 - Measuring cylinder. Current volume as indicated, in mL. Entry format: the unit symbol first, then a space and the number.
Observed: mL 160
